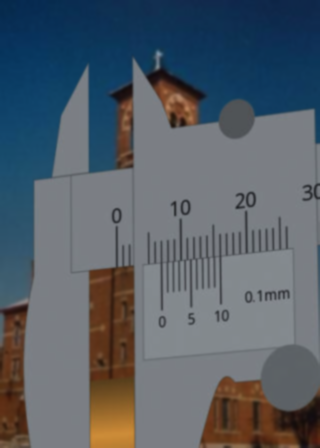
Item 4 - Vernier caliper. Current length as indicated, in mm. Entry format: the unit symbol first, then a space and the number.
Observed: mm 7.0
